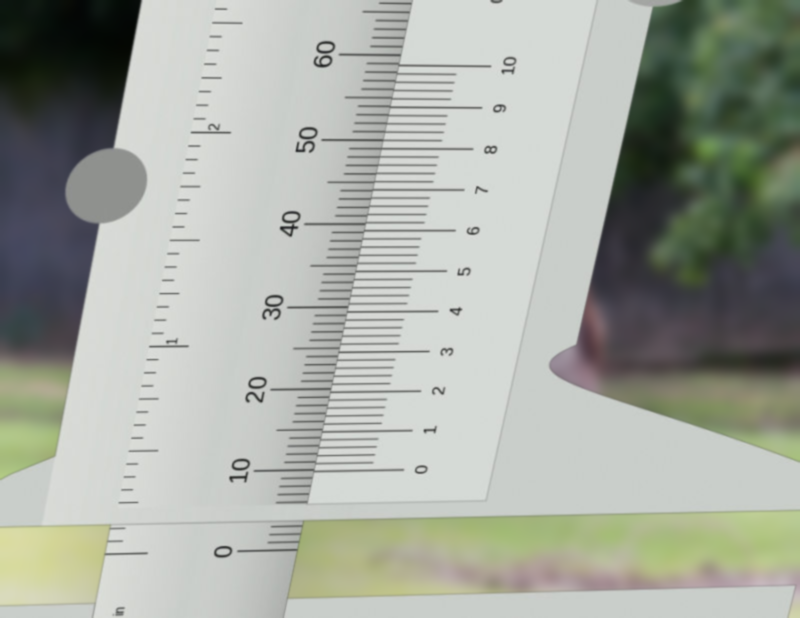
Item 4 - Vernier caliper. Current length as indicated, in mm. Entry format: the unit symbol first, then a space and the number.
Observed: mm 9.8
